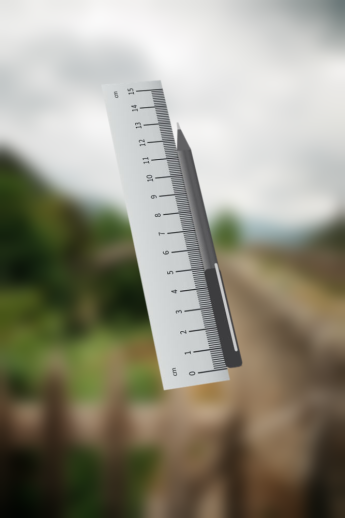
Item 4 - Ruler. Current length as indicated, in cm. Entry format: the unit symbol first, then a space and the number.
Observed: cm 13
